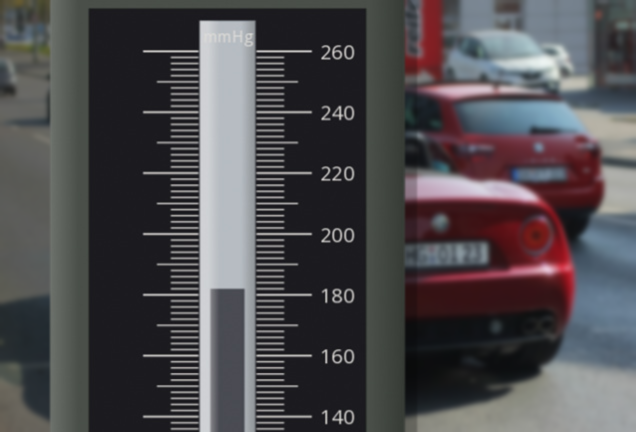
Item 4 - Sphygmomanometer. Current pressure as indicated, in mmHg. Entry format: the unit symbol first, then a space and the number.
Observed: mmHg 182
